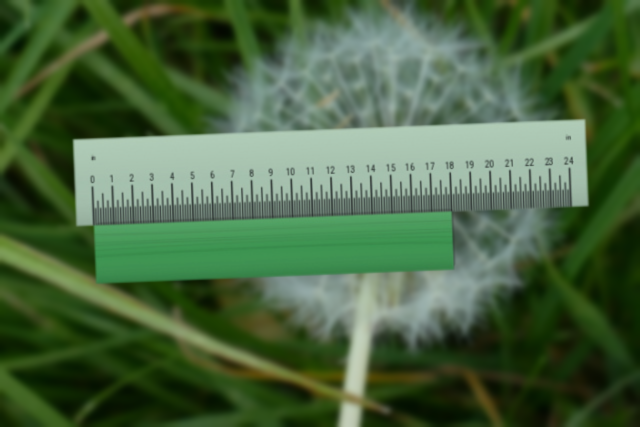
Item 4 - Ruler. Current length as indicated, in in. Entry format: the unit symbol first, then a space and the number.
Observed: in 18
